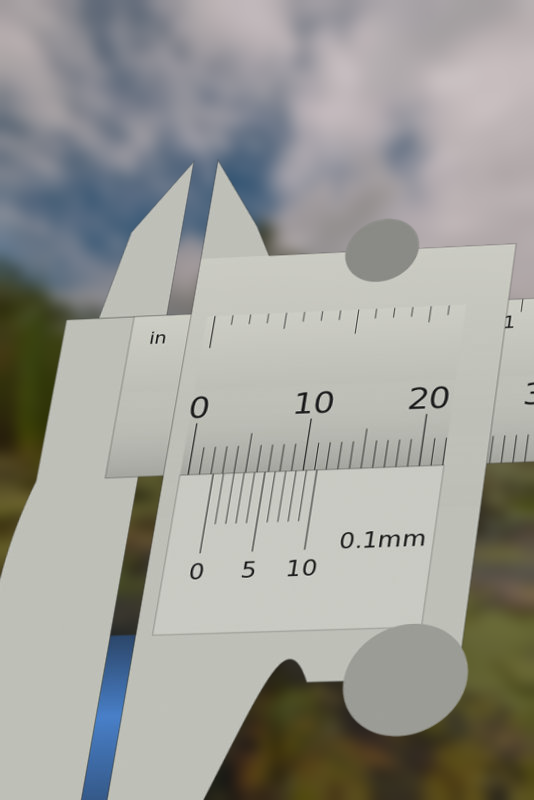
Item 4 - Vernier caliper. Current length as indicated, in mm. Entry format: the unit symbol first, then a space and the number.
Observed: mm 2.2
